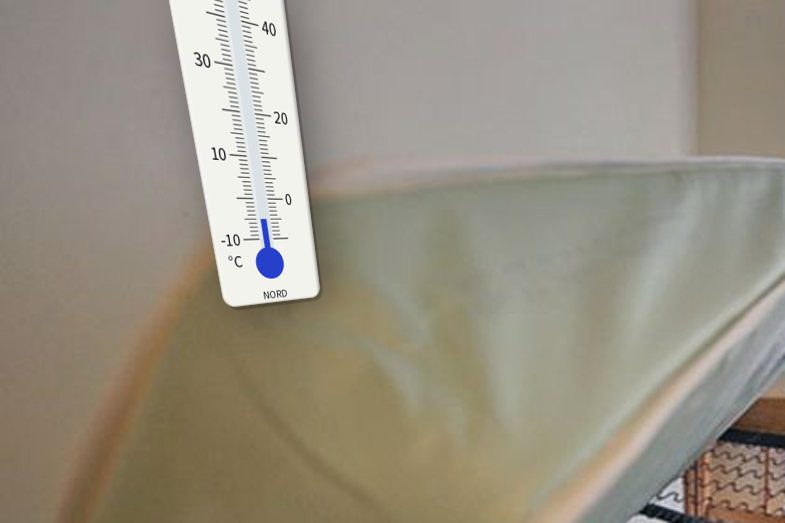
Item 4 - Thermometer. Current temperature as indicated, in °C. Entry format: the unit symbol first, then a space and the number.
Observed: °C -5
